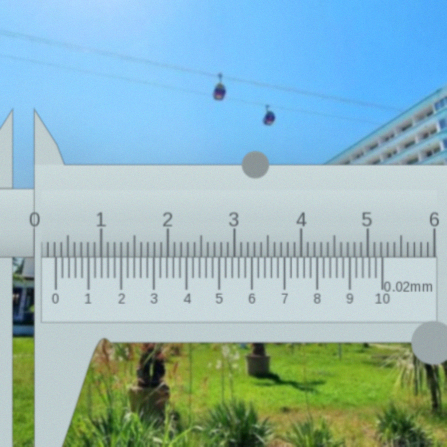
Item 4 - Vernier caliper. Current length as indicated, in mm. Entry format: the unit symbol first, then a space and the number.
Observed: mm 3.2
